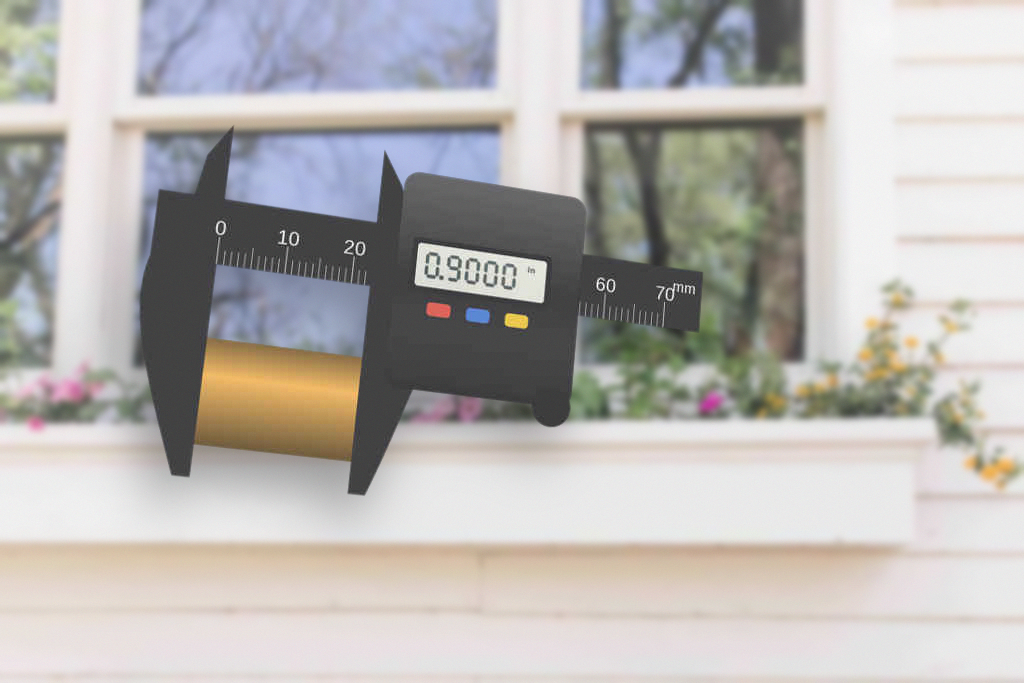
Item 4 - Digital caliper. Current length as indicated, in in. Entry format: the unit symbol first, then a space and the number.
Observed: in 0.9000
